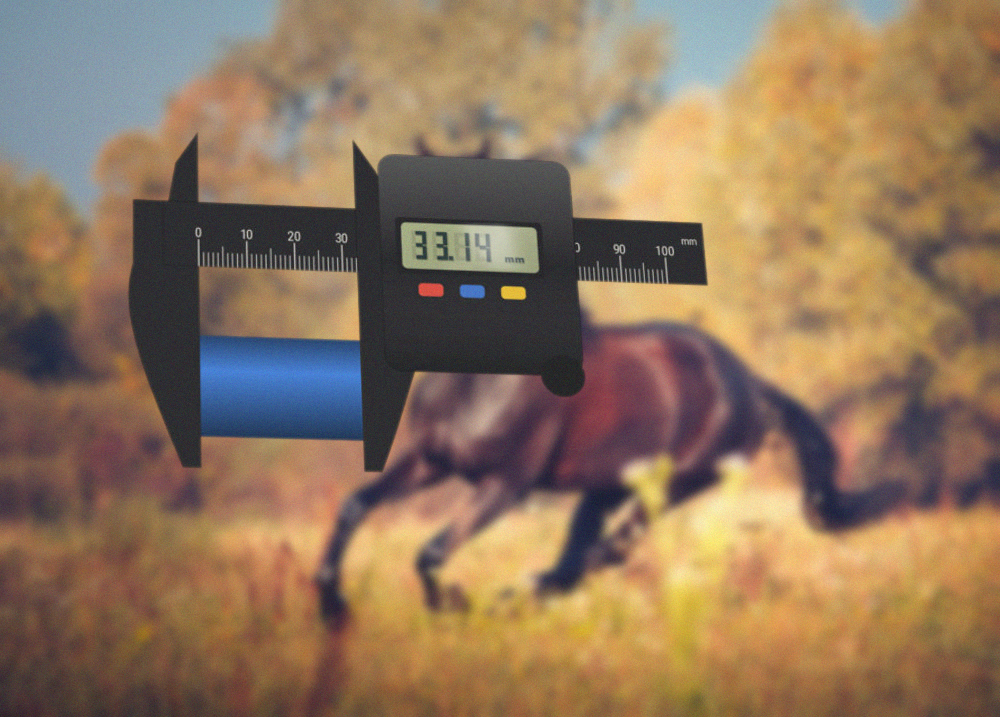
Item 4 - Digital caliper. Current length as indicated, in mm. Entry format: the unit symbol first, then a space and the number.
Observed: mm 33.14
